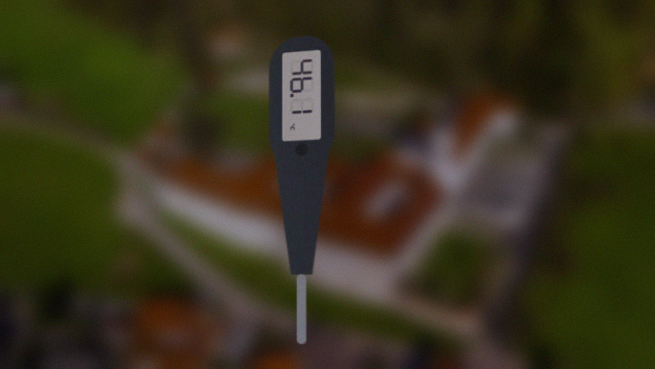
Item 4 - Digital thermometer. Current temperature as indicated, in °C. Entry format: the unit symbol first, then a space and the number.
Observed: °C 46.1
